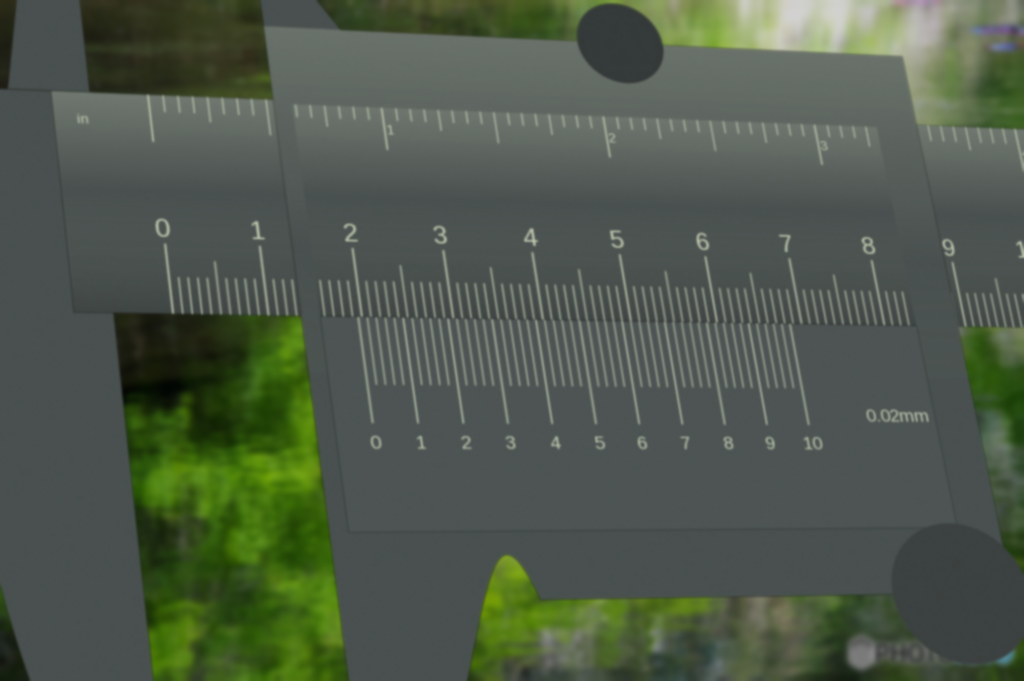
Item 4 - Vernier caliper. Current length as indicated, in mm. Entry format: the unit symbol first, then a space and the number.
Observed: mm 19.6
